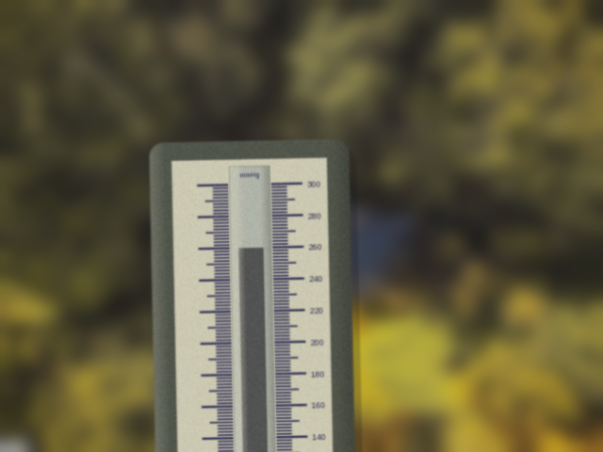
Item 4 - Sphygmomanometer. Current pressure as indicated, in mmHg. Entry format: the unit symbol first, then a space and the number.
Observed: mmHg 260
